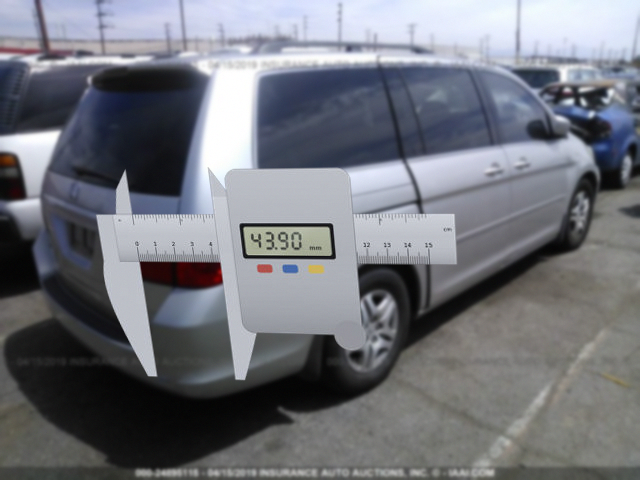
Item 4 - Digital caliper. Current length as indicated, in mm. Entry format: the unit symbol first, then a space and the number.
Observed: mm 43.90
